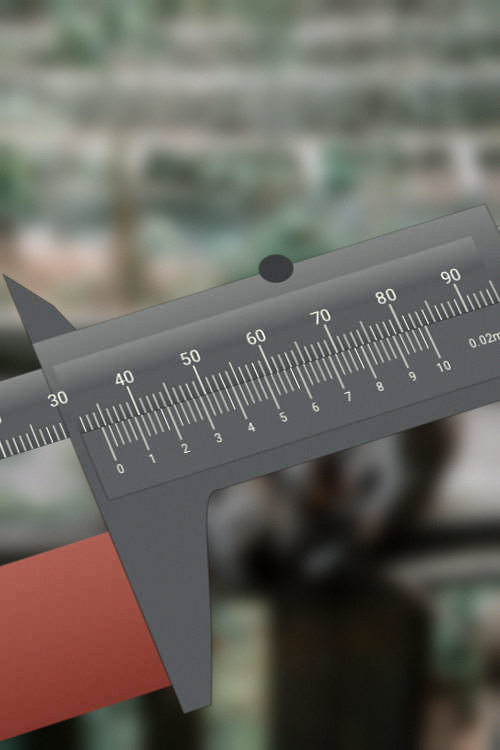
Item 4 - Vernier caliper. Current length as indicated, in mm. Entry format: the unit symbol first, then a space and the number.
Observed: mm 34.4
